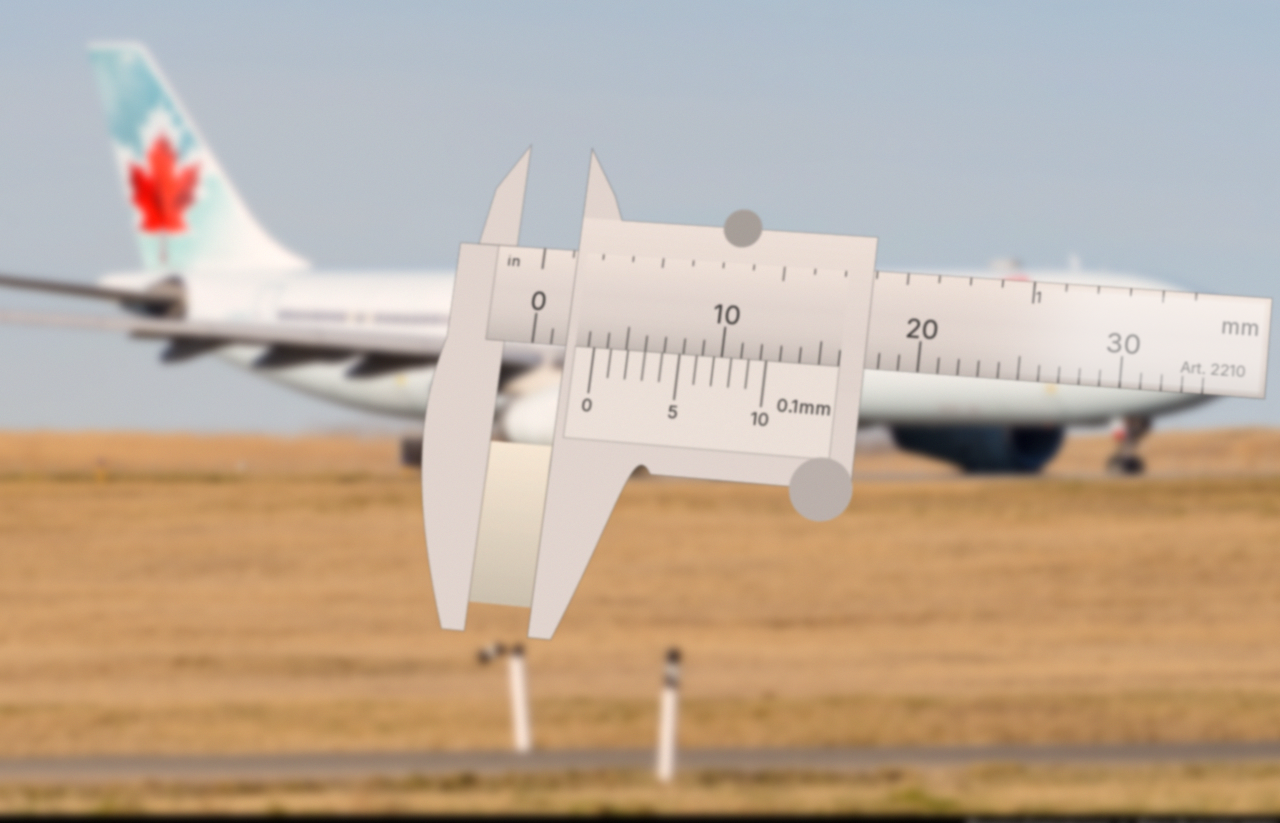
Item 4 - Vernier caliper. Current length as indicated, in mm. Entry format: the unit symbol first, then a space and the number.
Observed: mm 3.3
